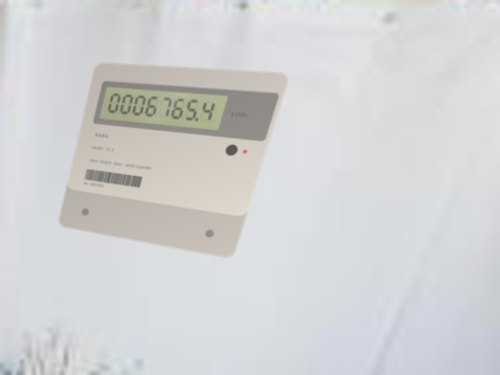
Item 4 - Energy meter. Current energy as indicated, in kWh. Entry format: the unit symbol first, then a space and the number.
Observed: kWh 6765.4
